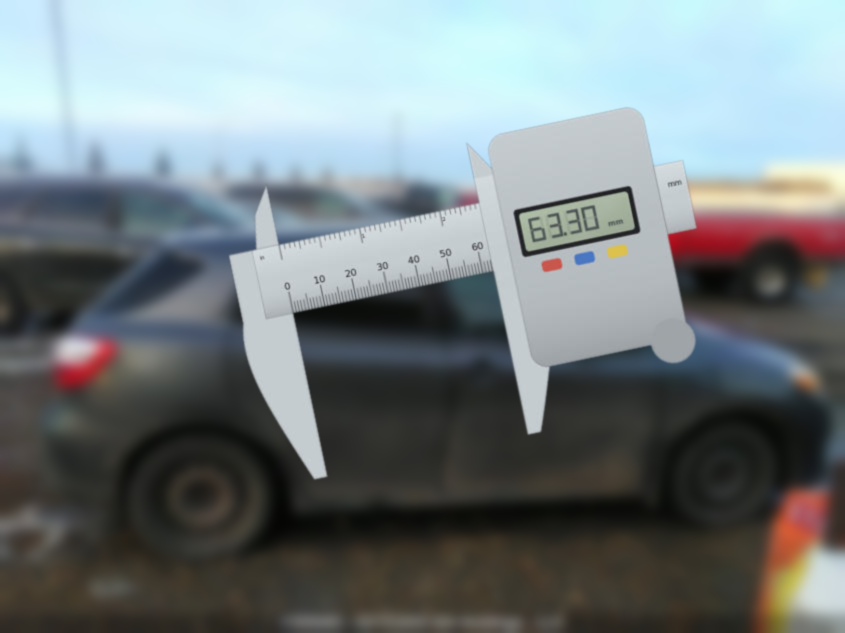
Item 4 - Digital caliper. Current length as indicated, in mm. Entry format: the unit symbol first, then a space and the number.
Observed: mm 63.30
